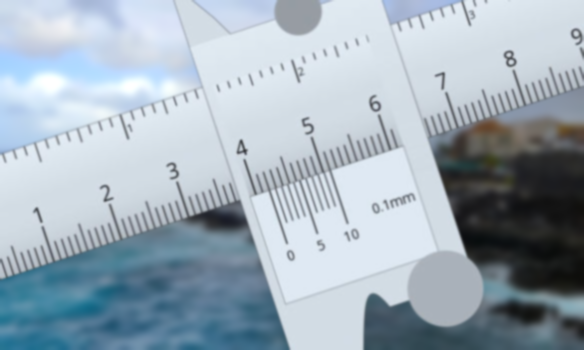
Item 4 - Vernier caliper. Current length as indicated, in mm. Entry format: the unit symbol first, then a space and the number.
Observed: mm 42.0
